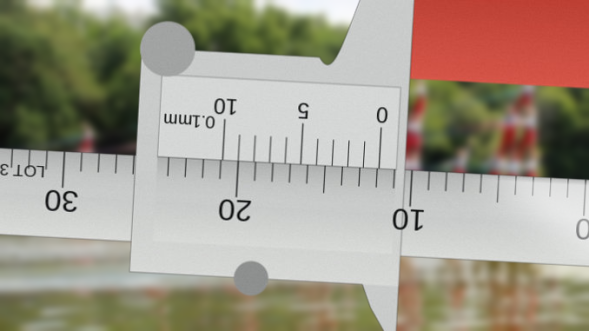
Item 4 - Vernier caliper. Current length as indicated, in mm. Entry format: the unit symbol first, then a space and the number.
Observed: mm 11.9
